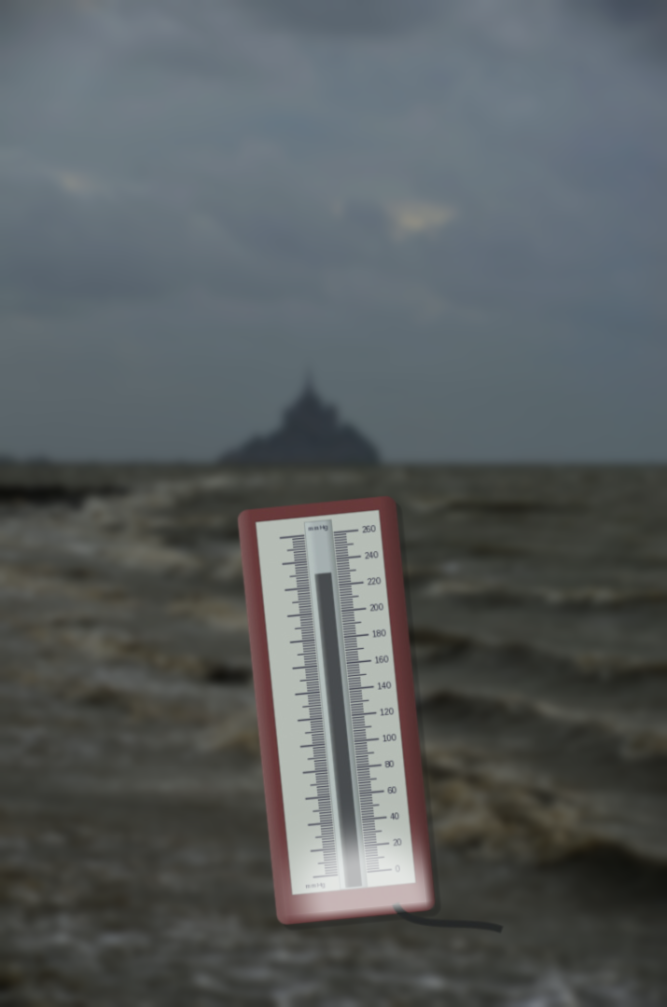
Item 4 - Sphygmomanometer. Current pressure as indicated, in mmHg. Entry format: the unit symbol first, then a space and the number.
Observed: mmHg 230
